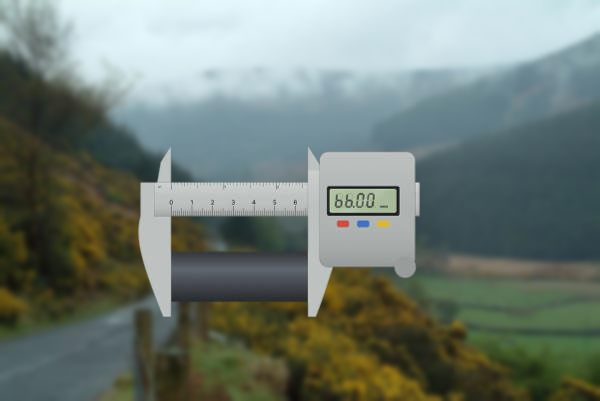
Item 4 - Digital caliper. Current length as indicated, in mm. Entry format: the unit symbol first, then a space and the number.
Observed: mm 66.00
